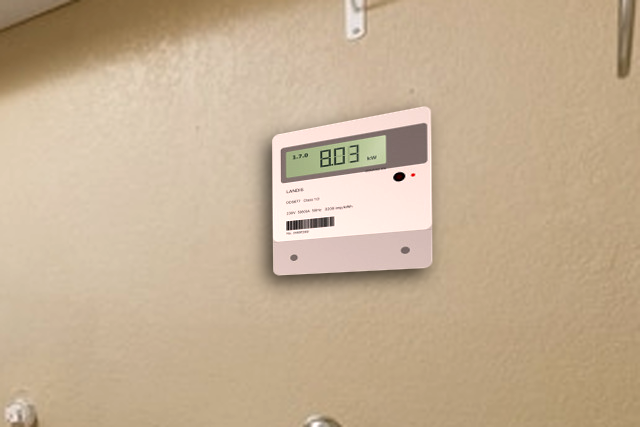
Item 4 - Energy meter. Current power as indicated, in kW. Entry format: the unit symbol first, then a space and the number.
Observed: kW 8.03
